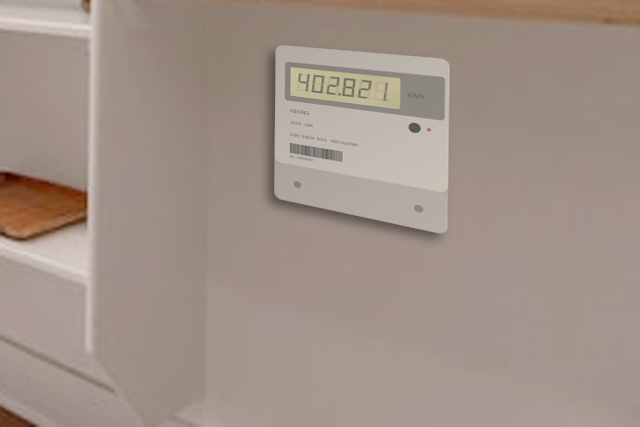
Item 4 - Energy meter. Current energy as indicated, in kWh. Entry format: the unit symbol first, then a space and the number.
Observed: kWh 402.821
